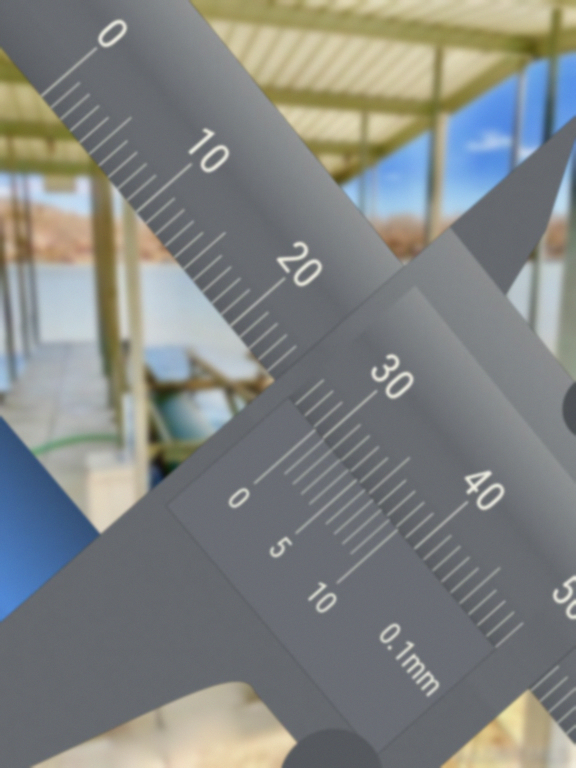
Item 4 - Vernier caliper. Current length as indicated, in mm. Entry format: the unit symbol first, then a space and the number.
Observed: mm 29.2
